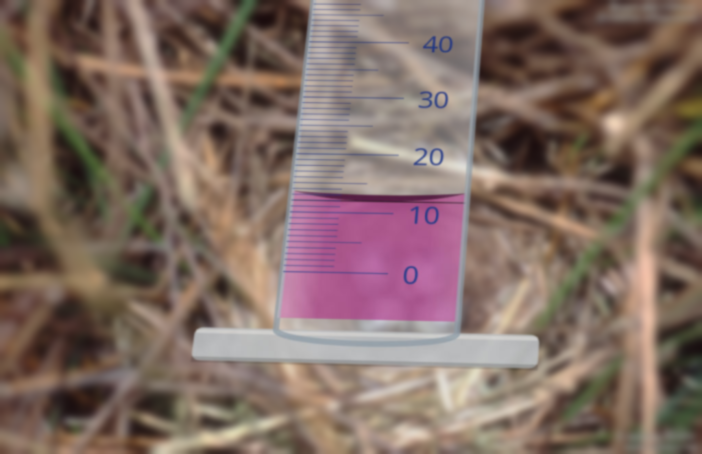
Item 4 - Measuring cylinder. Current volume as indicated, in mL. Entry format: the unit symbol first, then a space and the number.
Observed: mL 12
